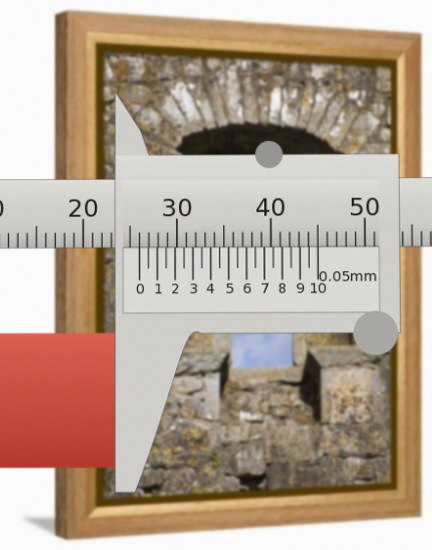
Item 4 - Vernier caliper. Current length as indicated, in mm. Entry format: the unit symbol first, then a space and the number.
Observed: mm 26.0
